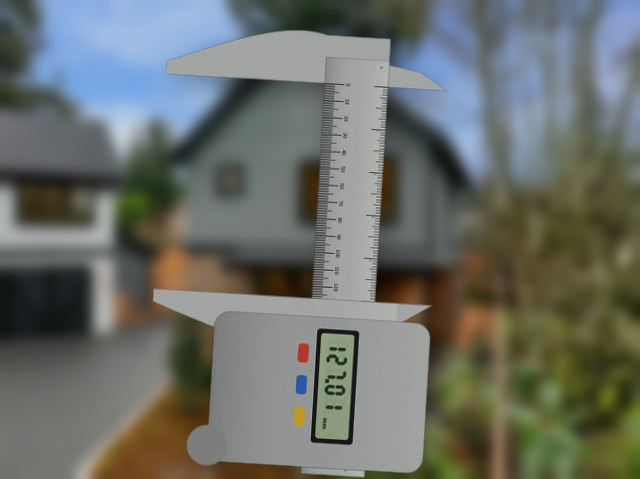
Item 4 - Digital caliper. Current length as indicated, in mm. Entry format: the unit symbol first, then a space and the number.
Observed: mm 127.01
